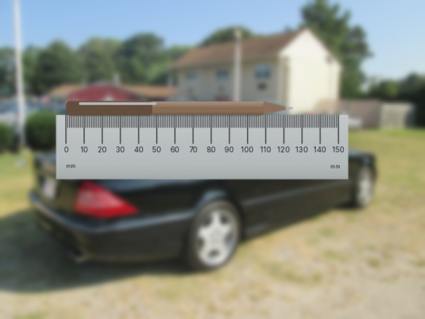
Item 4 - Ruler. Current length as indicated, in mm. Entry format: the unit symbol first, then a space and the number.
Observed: mm 125
